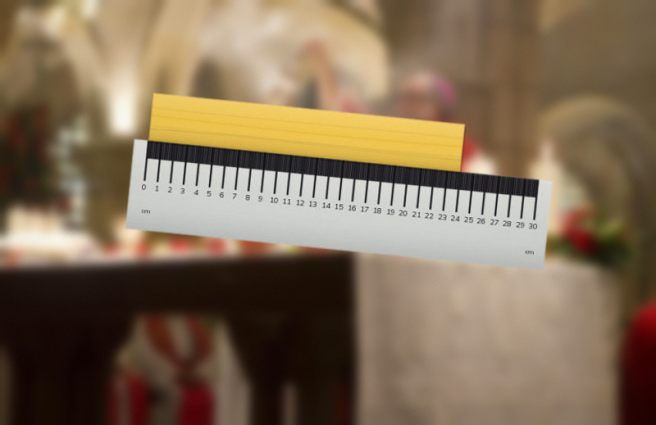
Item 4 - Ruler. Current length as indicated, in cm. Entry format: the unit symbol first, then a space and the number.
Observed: cm 24
